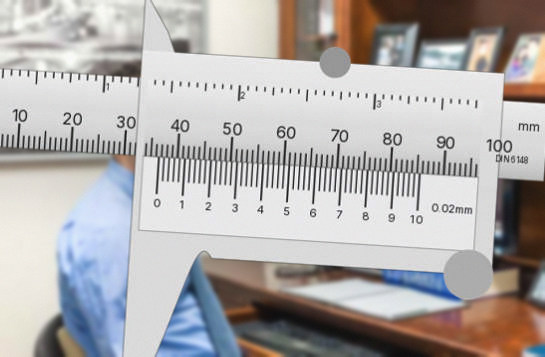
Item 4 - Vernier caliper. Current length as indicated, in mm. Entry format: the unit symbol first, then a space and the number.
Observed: mm 36.5
